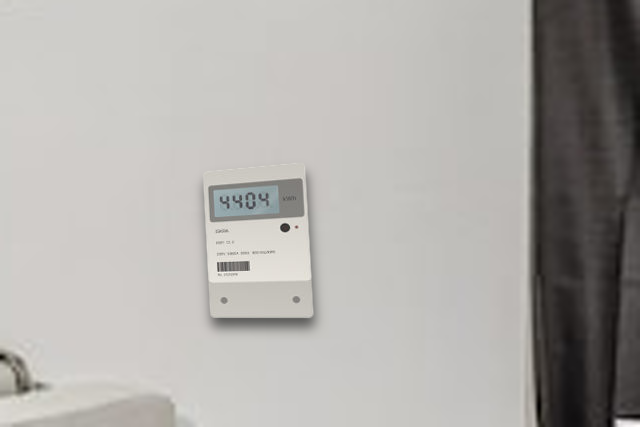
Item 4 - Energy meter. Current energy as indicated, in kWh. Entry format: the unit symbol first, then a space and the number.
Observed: kWh 4404
